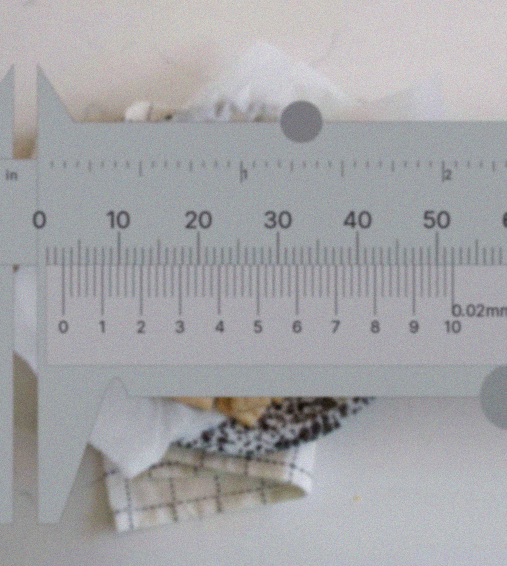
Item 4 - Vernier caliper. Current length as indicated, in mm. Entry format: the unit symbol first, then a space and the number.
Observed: mm 3.0
